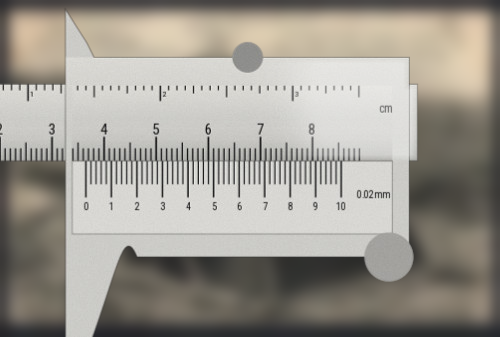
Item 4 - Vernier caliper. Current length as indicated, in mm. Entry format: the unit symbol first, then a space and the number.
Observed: mm 36.5
